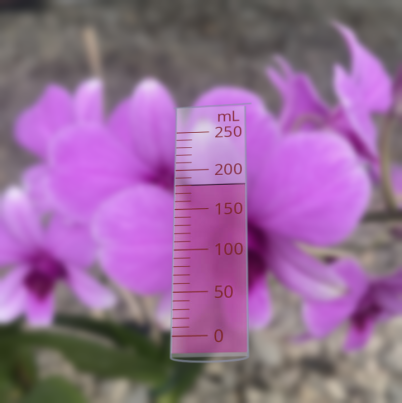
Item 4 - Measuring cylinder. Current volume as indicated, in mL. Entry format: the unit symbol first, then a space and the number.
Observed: mL 180
